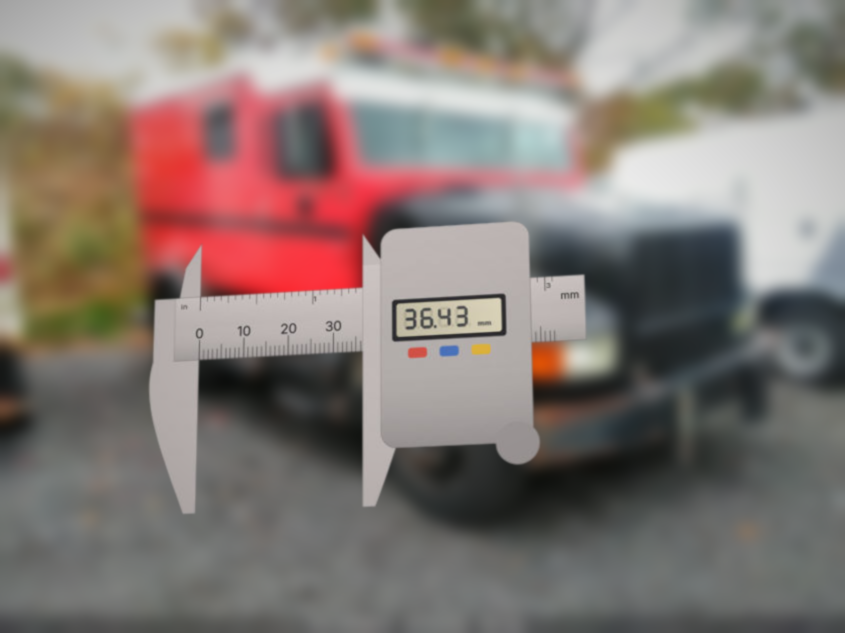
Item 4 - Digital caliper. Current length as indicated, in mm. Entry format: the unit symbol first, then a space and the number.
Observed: mm 36.43
